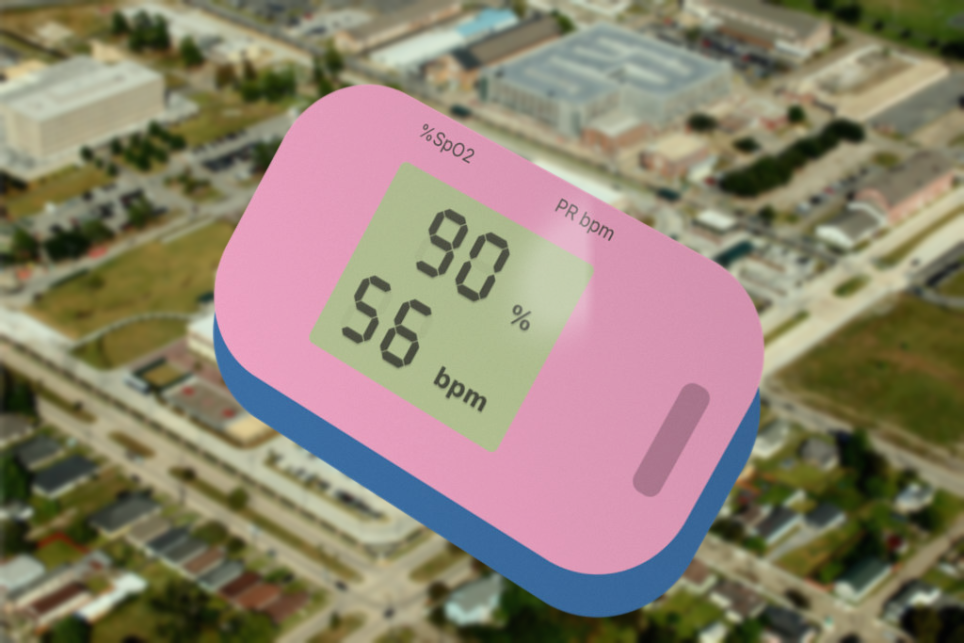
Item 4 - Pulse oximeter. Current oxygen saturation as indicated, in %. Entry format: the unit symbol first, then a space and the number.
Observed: % 90
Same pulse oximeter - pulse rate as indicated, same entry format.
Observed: bpm 56
